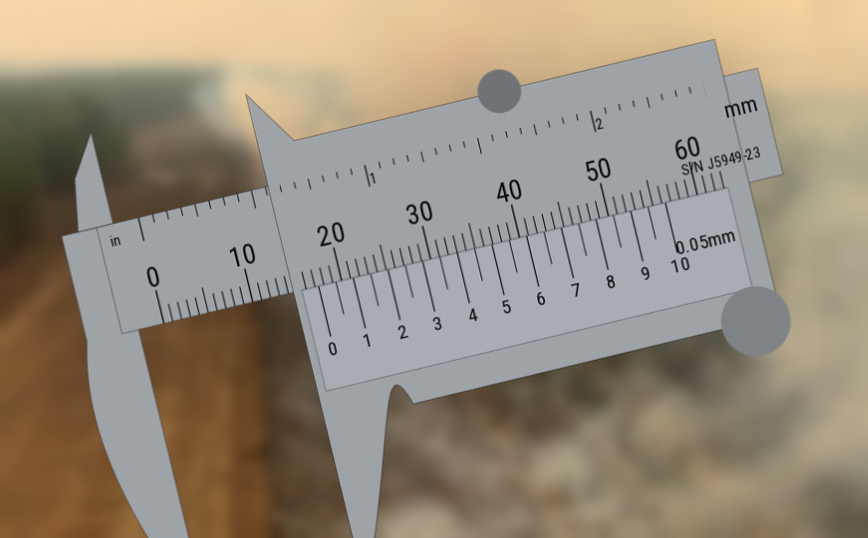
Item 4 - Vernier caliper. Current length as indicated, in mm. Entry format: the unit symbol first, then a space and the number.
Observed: mm 17.4
